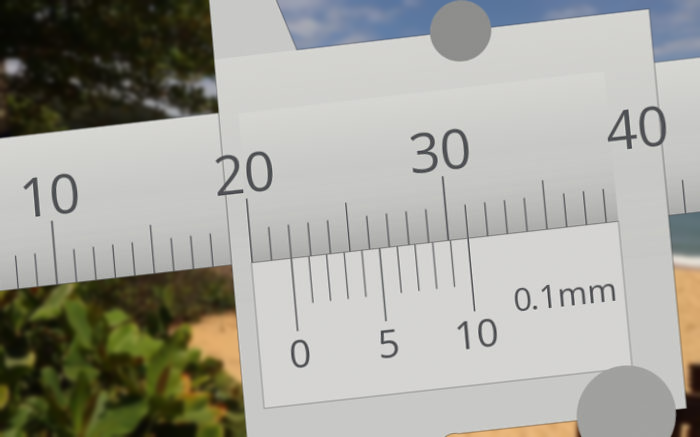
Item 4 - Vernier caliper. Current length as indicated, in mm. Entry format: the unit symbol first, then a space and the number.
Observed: mm 22.0
